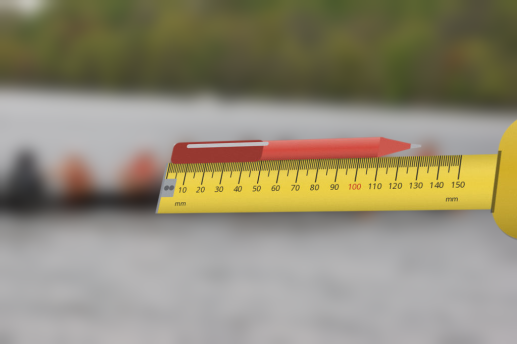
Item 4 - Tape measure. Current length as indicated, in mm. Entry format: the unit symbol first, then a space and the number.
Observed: mm 130
